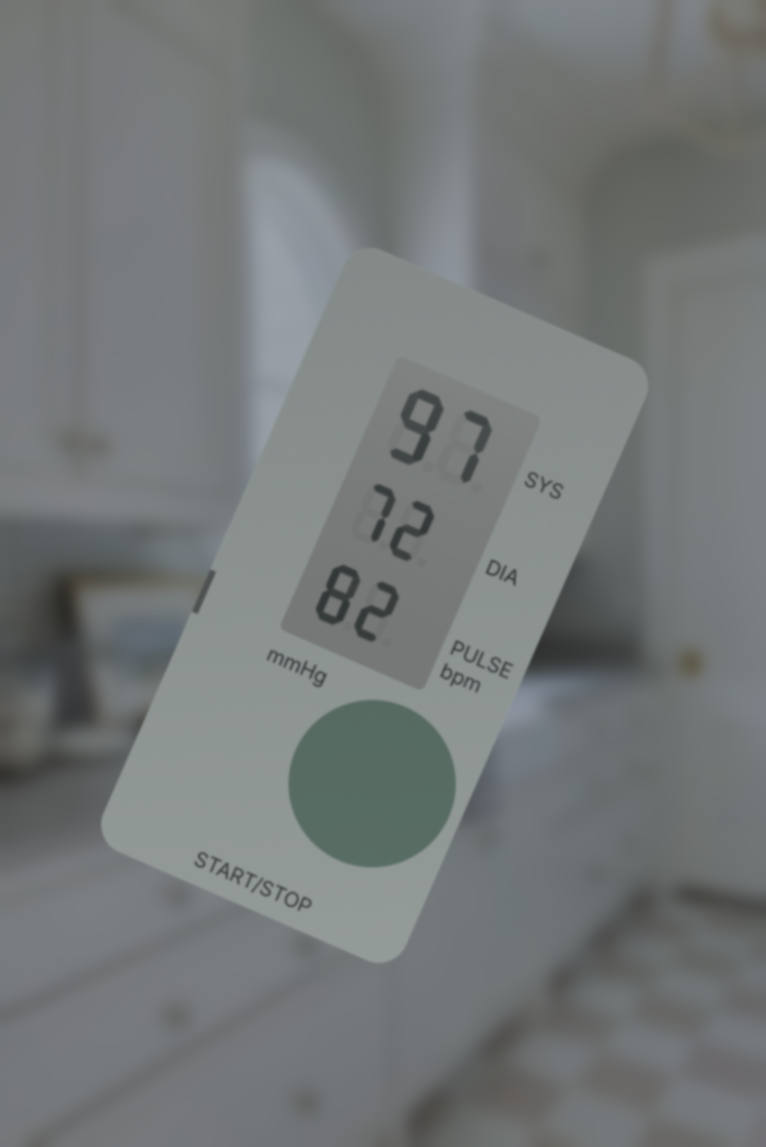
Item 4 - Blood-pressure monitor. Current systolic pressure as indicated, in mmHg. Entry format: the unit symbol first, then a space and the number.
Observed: mmHg 97
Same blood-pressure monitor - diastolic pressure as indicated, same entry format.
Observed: mmHg 72
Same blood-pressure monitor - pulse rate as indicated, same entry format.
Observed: bpm 82
